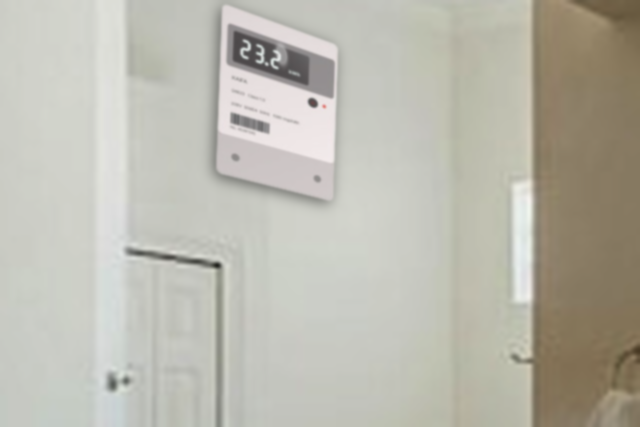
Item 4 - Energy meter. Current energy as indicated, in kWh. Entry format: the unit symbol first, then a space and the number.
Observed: kWh 23.2
